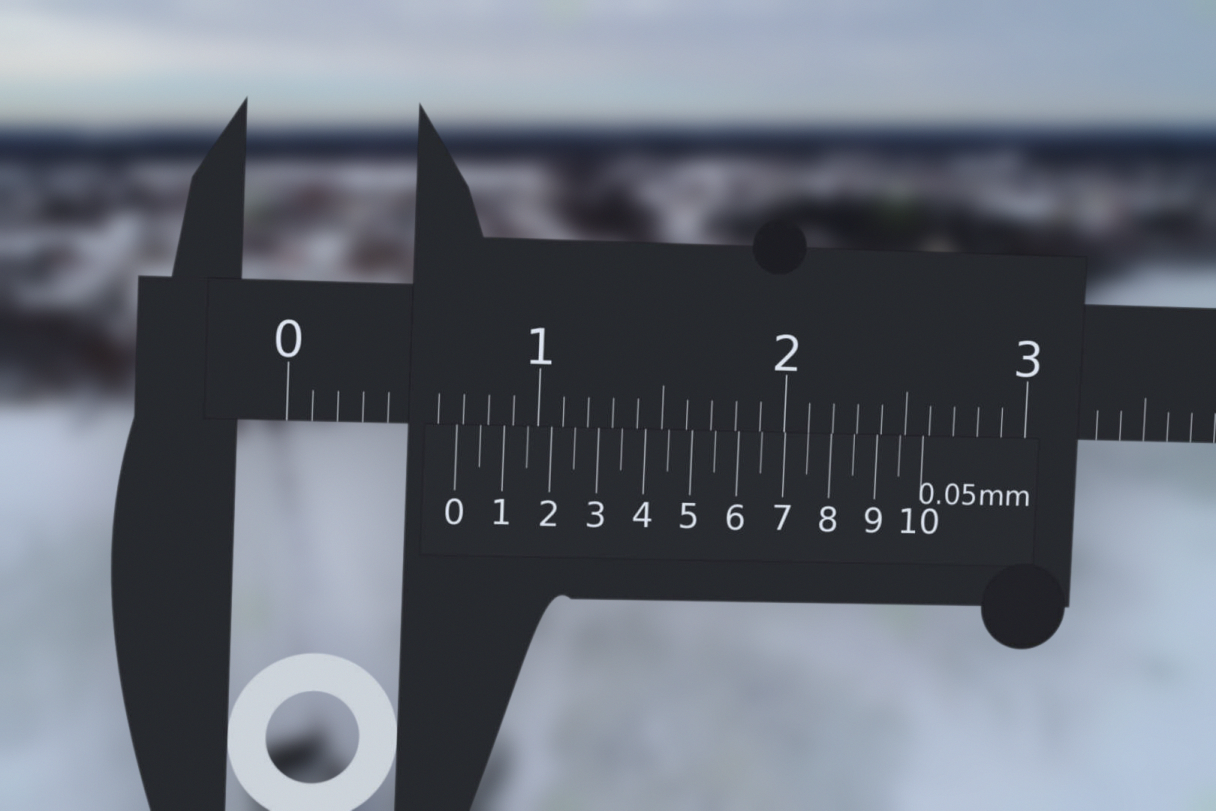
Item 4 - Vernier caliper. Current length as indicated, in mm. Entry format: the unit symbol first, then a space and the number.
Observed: mm 6.75
